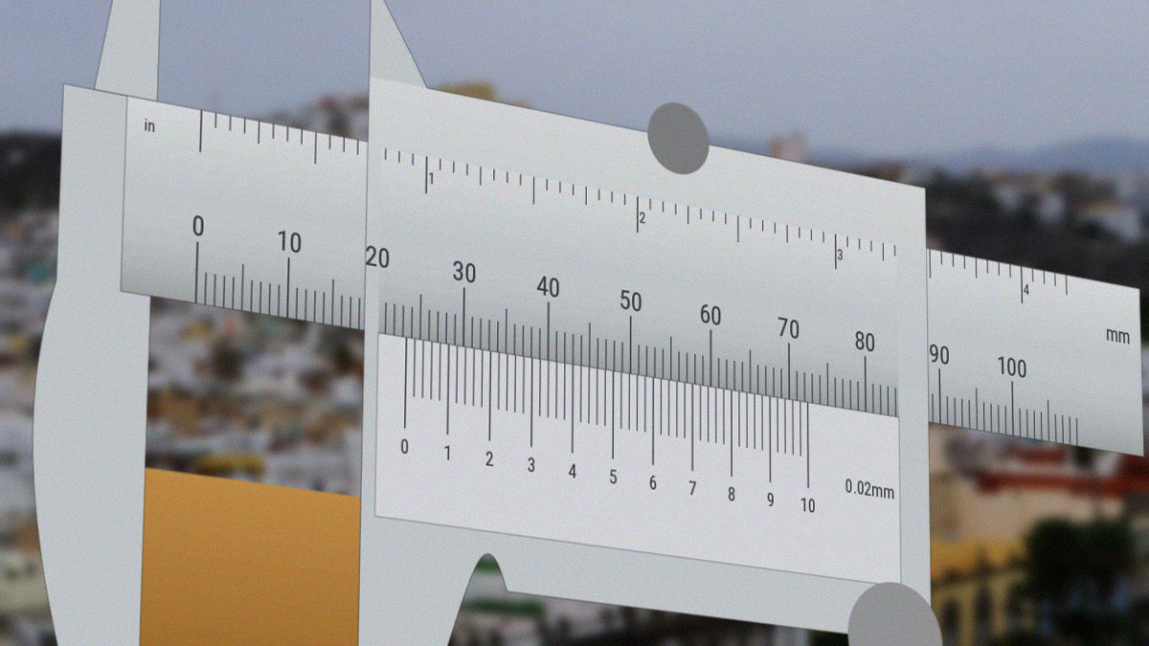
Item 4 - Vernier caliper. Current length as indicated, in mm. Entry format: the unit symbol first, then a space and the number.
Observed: mm 23.4
